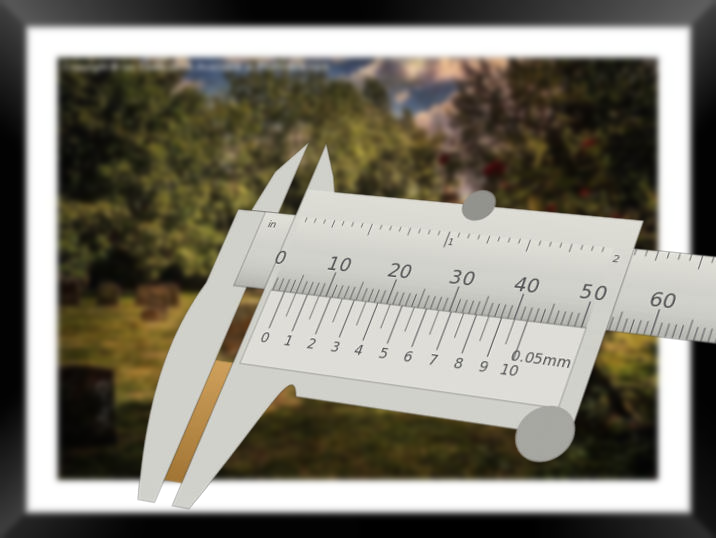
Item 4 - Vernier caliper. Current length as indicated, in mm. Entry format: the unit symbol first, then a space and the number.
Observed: mm 3.0
